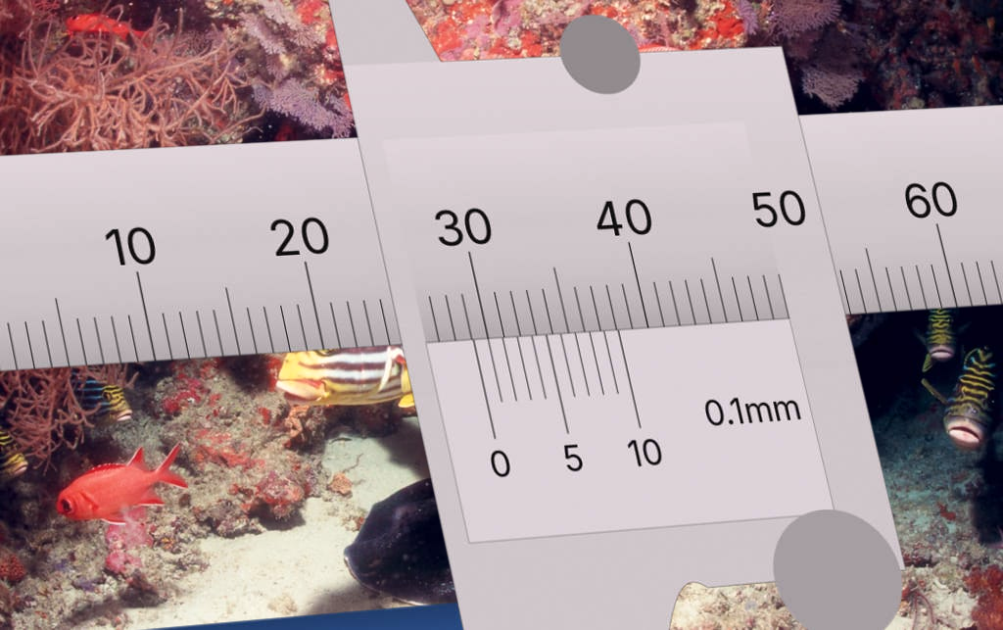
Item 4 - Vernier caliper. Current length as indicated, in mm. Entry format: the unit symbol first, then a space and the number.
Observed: mm 29.1
